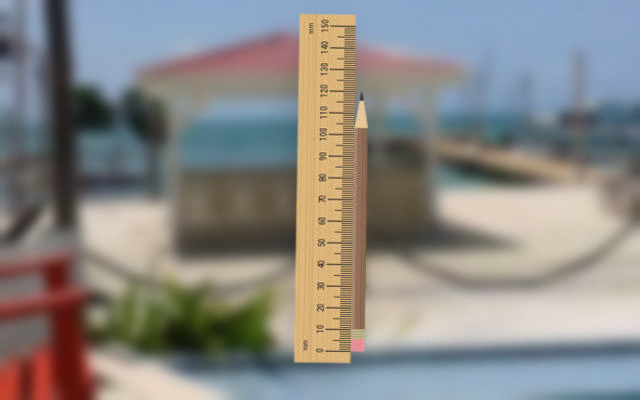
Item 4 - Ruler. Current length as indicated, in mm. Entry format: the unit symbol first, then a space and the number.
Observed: mm 120
